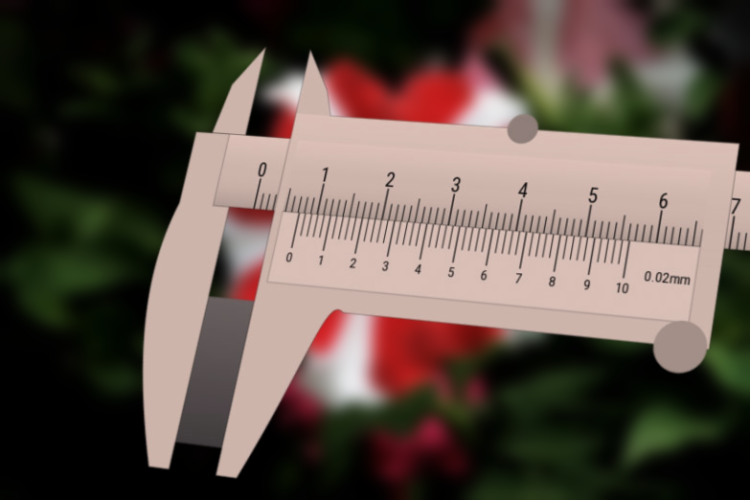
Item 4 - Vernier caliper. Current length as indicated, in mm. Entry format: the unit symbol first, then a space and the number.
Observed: mm 7.2
